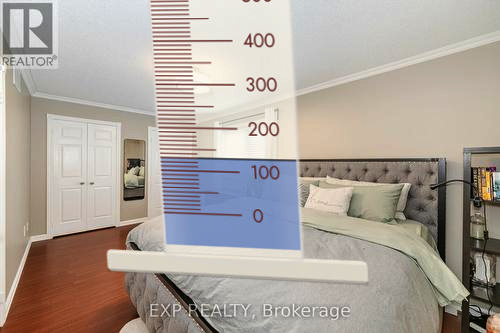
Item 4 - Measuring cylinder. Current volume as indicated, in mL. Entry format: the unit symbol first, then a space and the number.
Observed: mL 130
